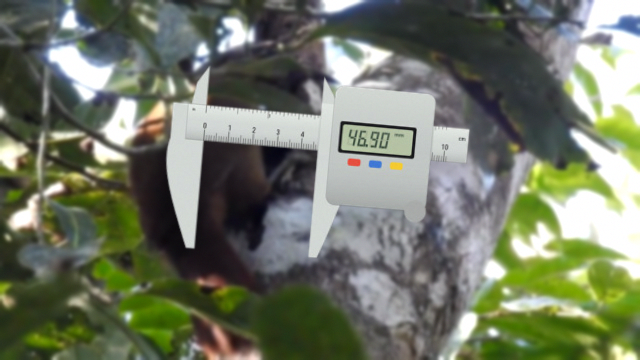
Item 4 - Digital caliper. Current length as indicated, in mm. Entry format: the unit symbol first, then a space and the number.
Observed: mm 46.90
